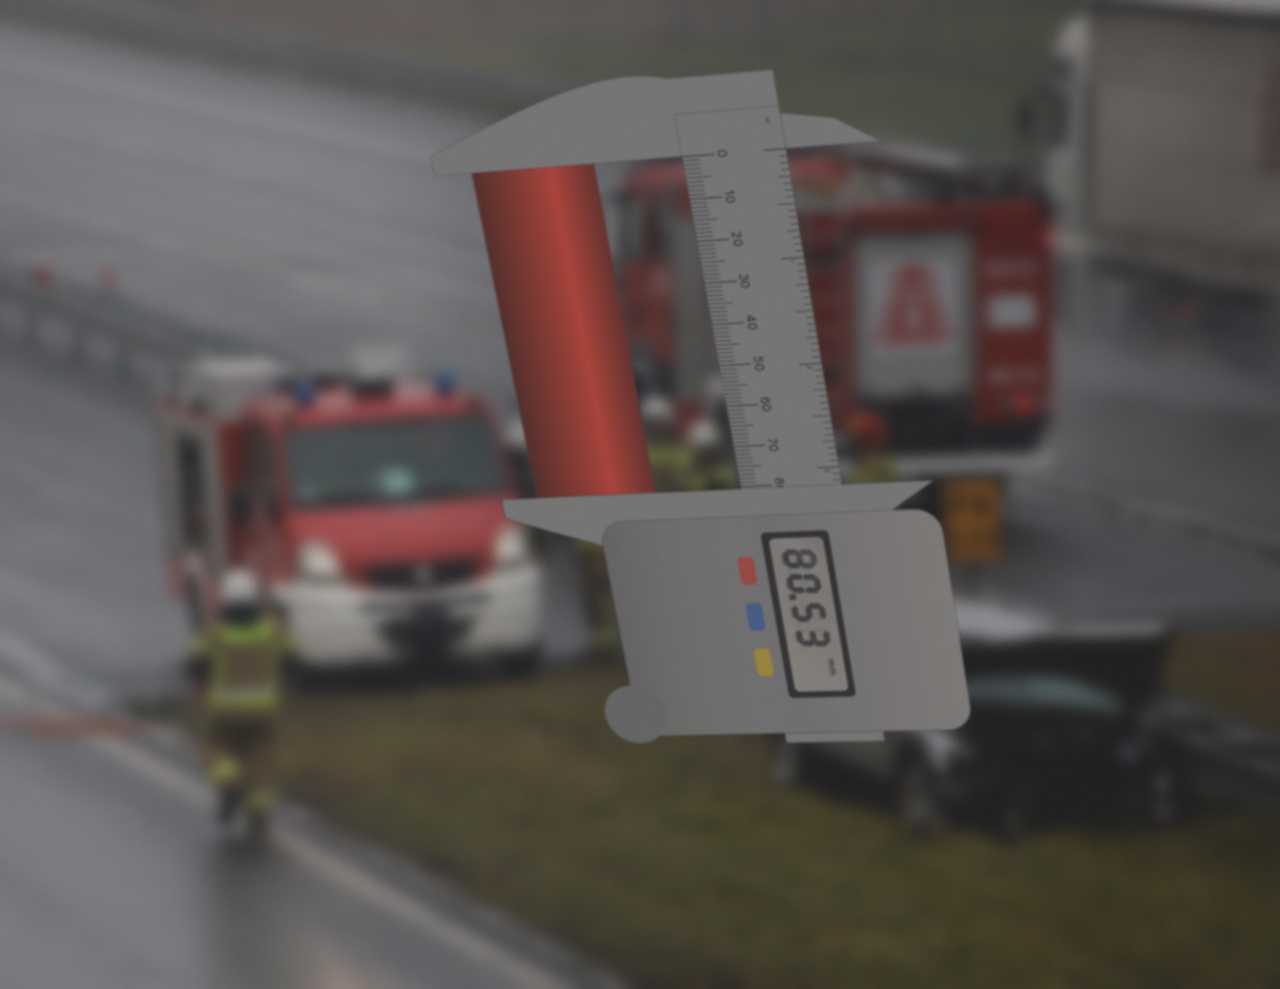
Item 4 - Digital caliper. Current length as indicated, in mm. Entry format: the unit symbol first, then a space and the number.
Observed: mm 80.53
